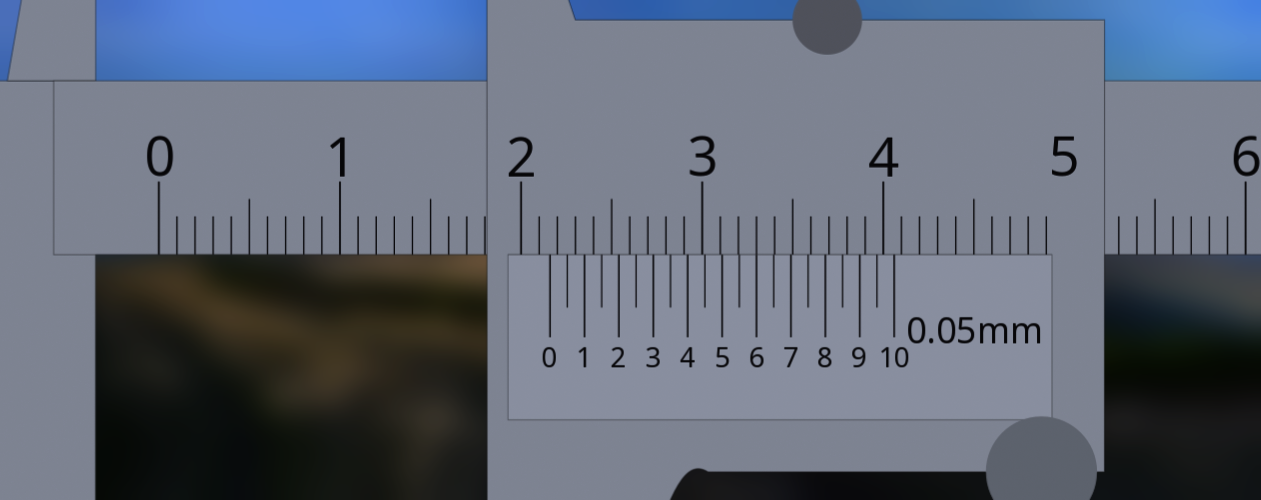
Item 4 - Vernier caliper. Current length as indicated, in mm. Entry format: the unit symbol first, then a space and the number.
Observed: mm 21.6
